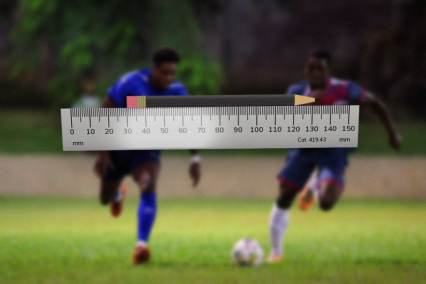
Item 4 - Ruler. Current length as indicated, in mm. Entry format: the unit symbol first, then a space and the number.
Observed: mm 105
